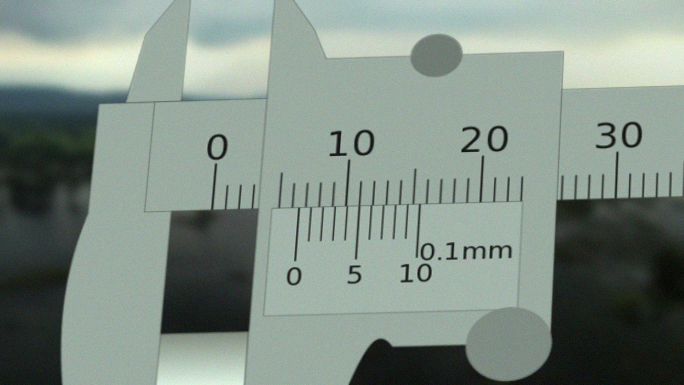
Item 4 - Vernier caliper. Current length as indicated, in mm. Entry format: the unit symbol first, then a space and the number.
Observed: mm 6.5
